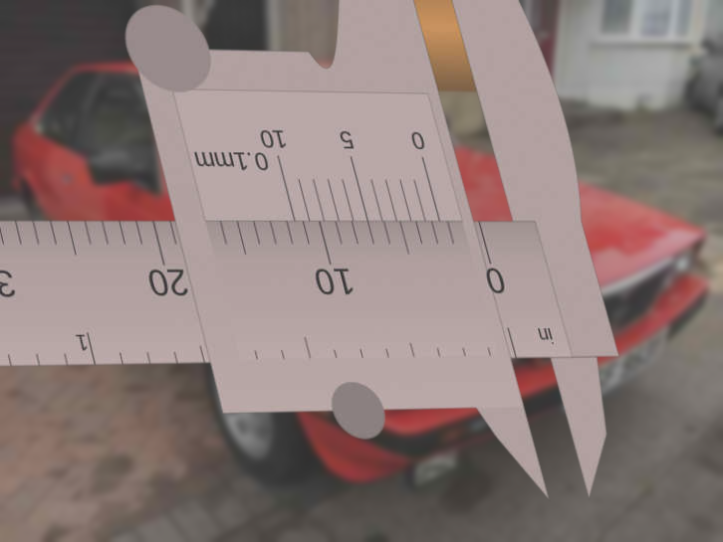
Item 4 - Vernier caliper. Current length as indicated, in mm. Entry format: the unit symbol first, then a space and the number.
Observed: mm 2.5
